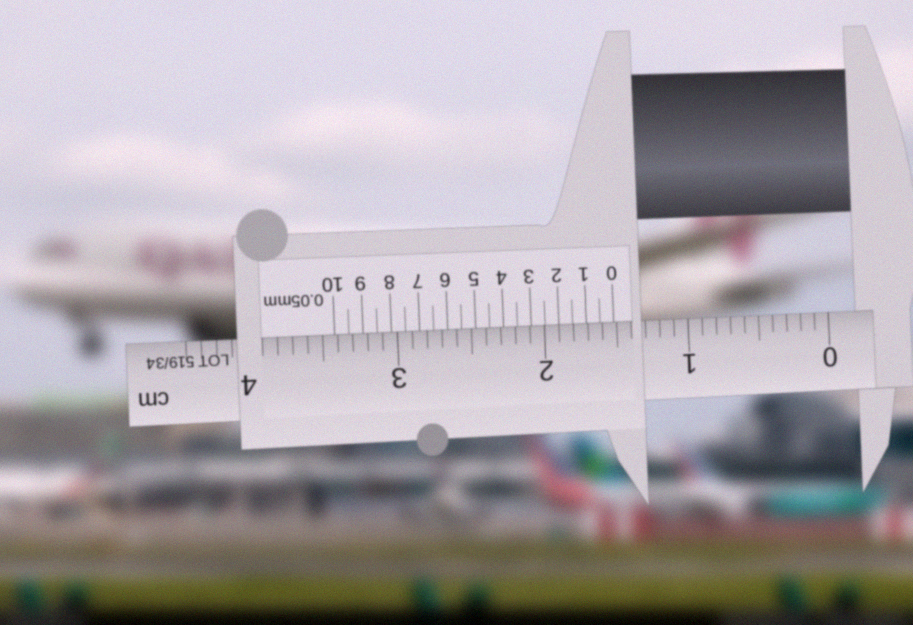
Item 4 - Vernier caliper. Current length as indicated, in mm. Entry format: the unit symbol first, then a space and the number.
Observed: mm 15.2
